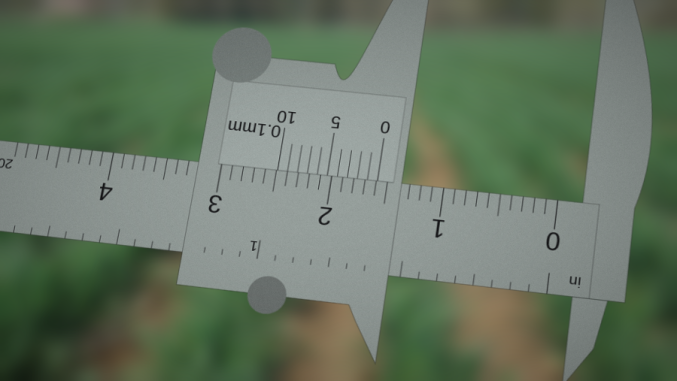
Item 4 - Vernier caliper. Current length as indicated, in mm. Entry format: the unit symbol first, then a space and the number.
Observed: mm 15.9
